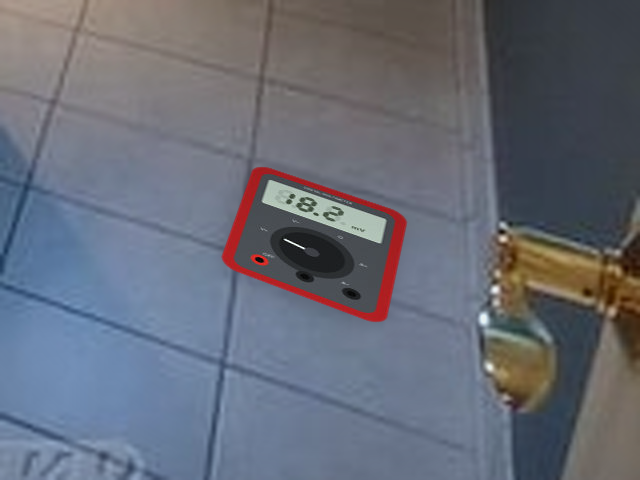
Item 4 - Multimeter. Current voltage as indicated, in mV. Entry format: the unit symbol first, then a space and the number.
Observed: mV 18.2
